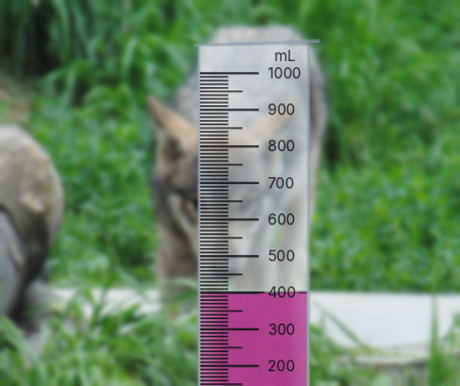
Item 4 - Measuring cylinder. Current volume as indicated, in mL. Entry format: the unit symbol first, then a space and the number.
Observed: mL 400
